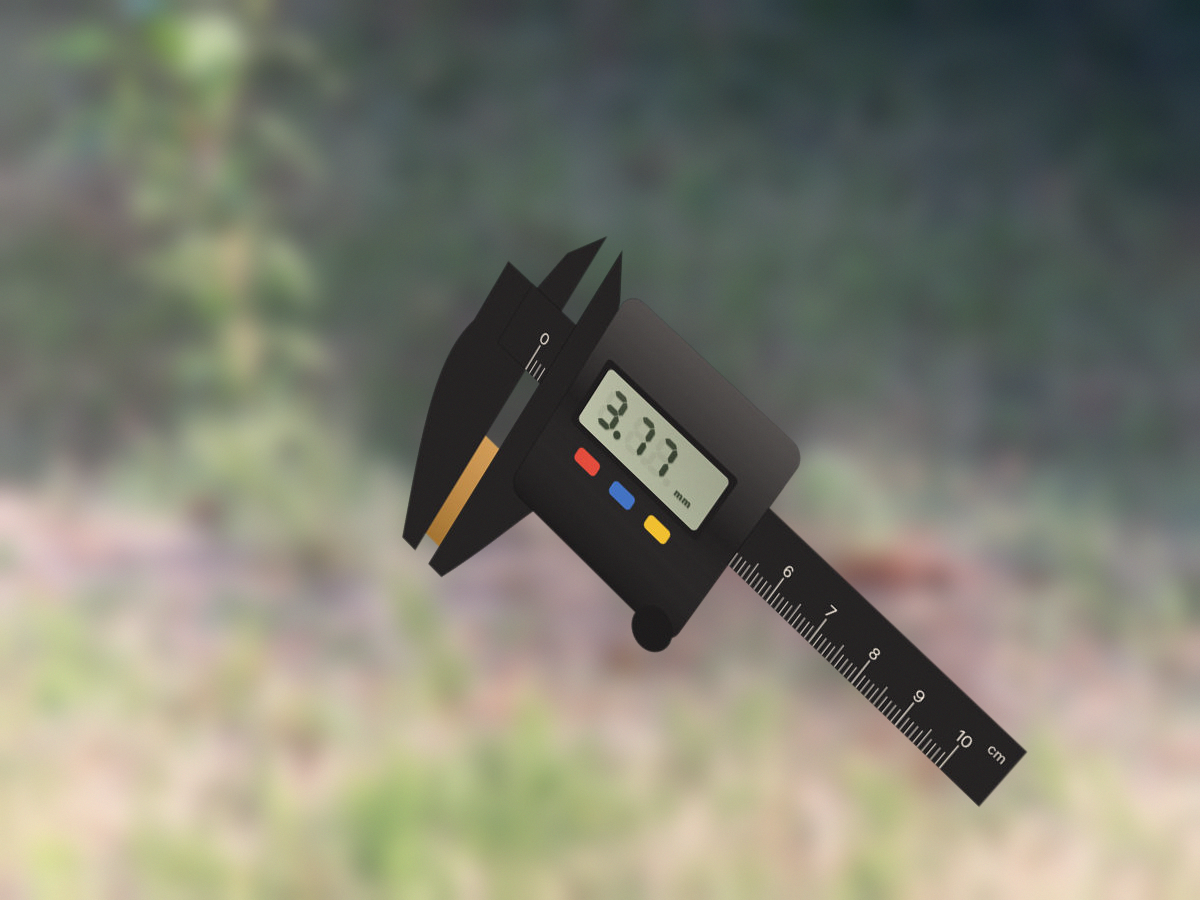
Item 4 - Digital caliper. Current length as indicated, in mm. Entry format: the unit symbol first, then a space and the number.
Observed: mm 3.77
